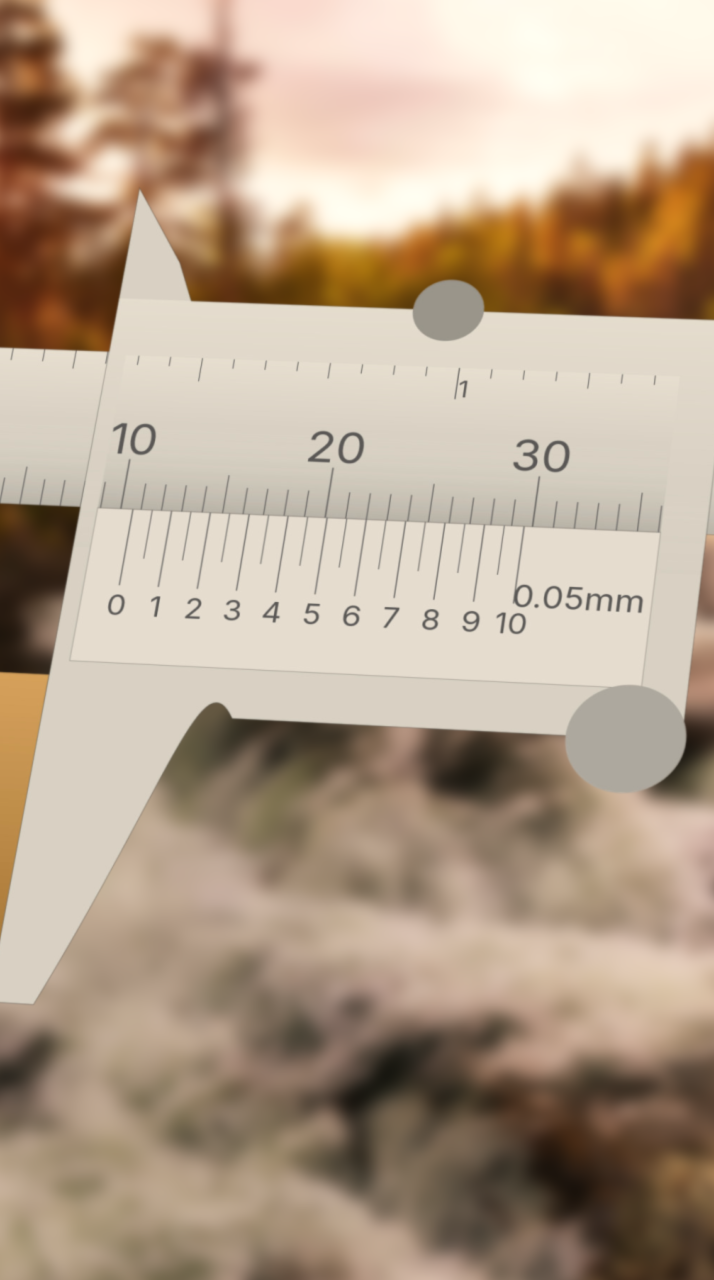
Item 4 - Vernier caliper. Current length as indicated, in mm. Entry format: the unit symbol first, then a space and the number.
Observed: mm 10.6
